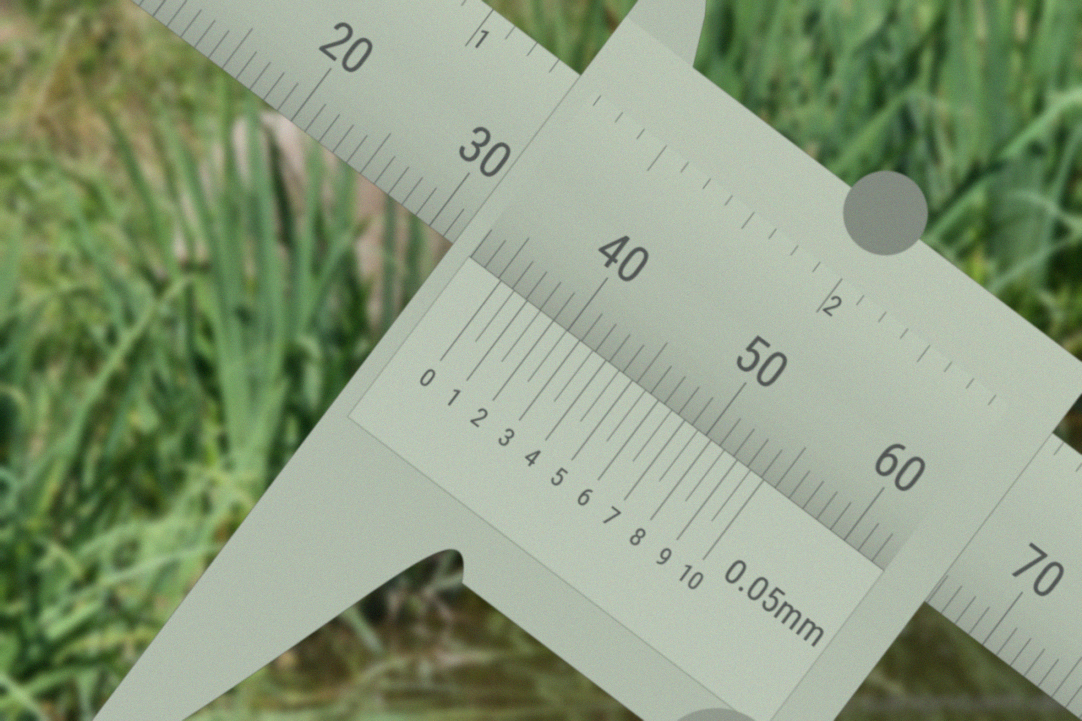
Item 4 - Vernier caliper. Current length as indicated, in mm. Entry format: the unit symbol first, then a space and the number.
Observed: mm 35.2
